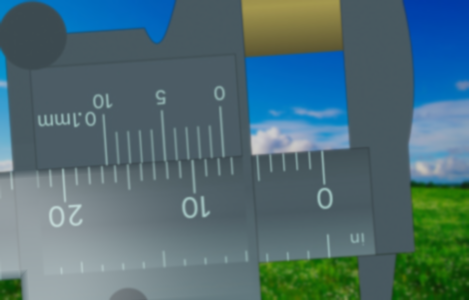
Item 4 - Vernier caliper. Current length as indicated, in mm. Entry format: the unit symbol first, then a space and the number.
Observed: mm 7.6
